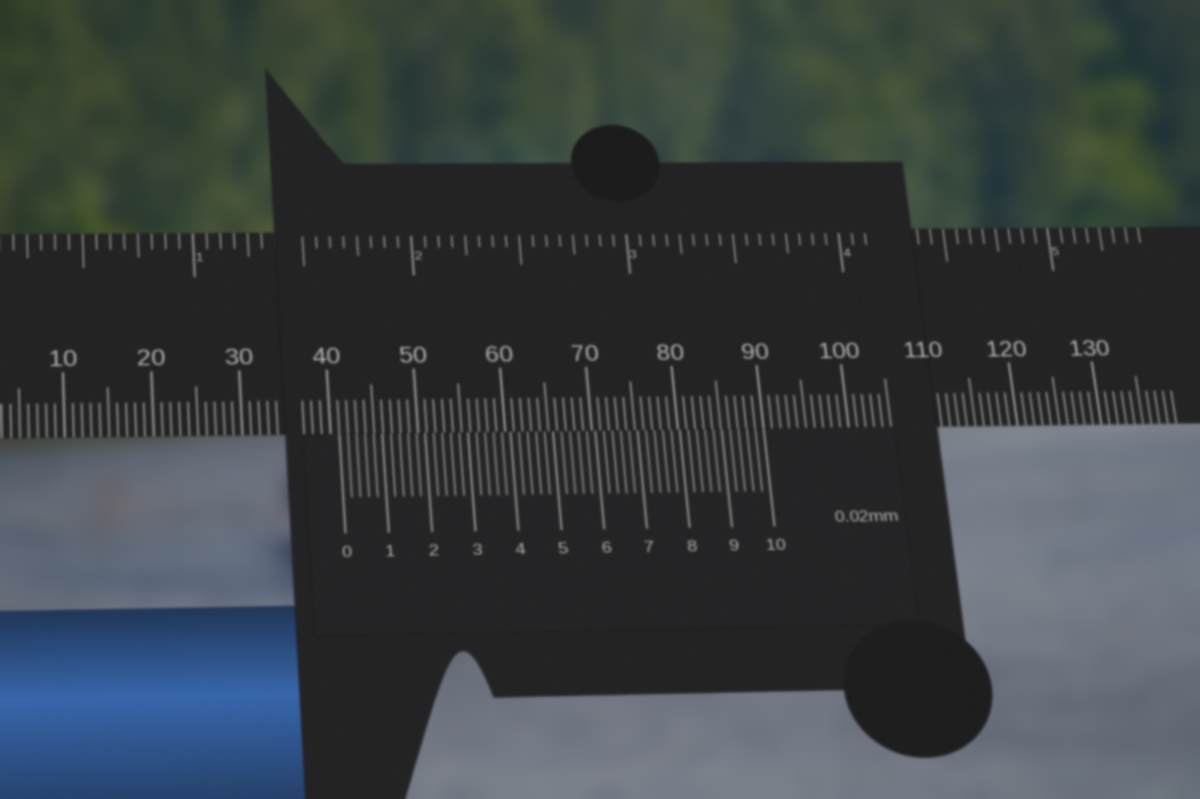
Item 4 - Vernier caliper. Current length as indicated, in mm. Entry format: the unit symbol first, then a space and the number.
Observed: mm 41.0
